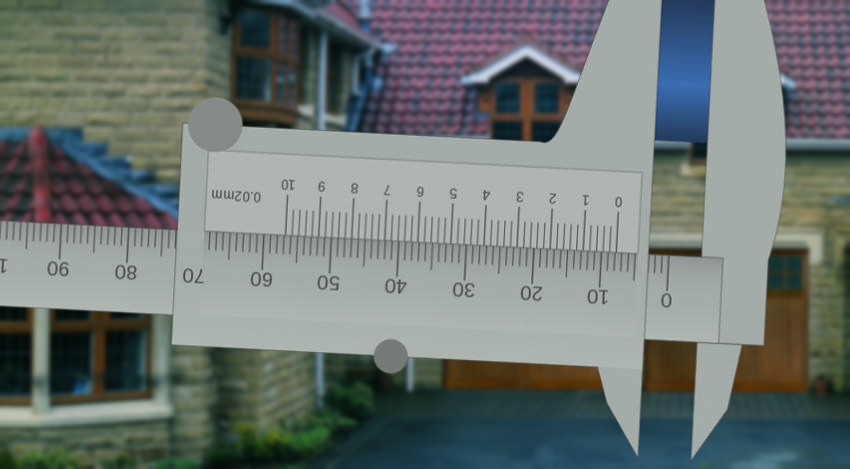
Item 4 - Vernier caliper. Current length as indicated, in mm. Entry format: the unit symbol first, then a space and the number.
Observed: mm 7.8
